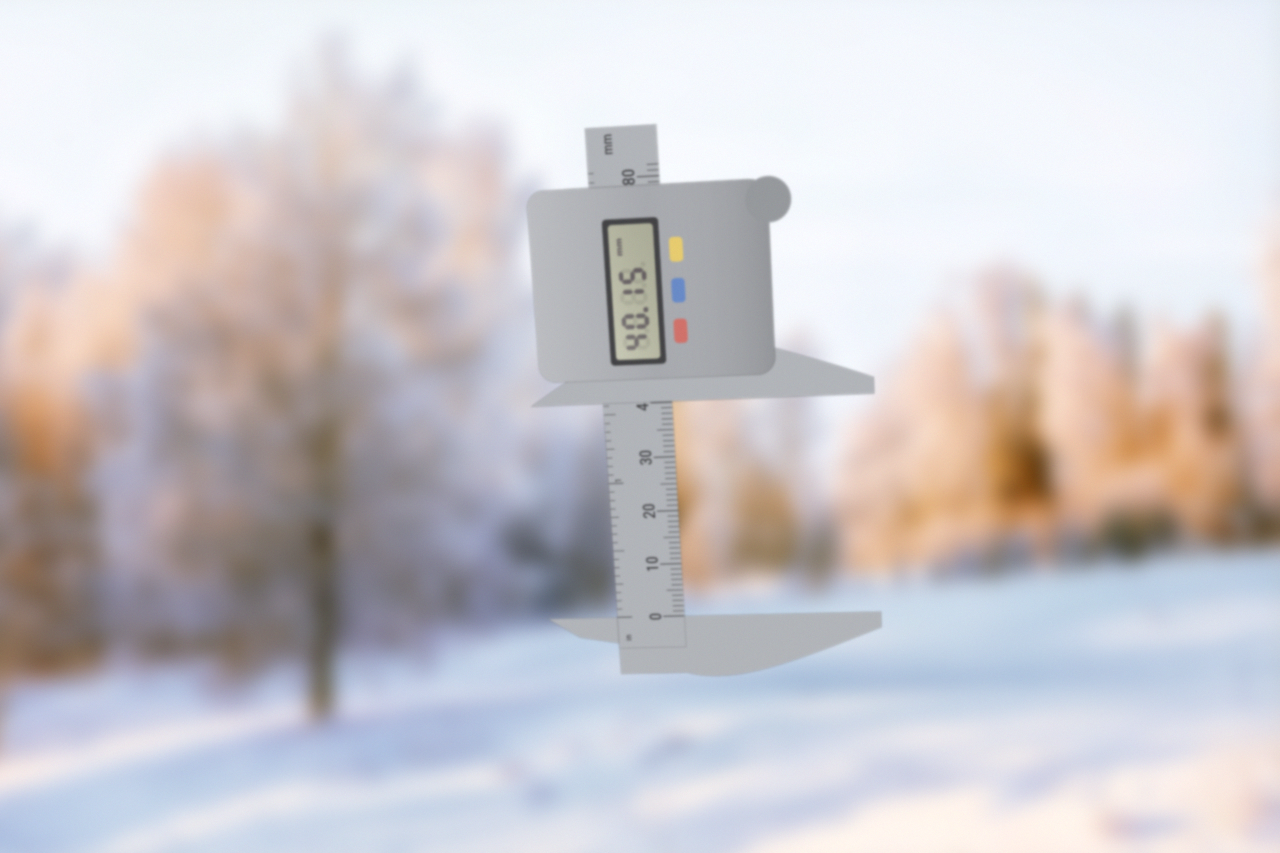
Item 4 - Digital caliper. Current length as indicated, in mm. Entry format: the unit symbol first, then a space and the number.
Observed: mm 40.15
